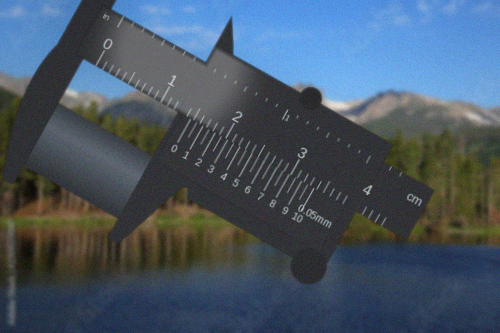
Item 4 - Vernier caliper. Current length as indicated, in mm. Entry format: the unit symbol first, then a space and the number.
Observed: mm 14.6
